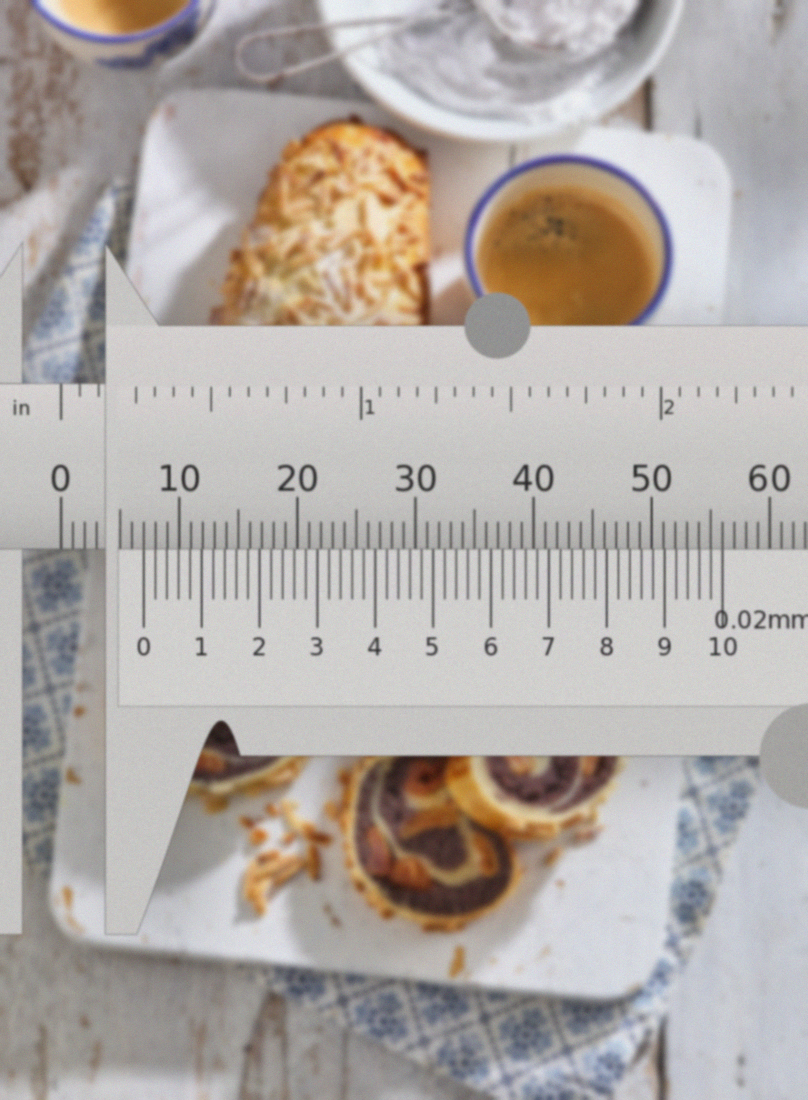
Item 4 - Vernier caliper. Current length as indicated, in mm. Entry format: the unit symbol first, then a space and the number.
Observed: mm 7.0
